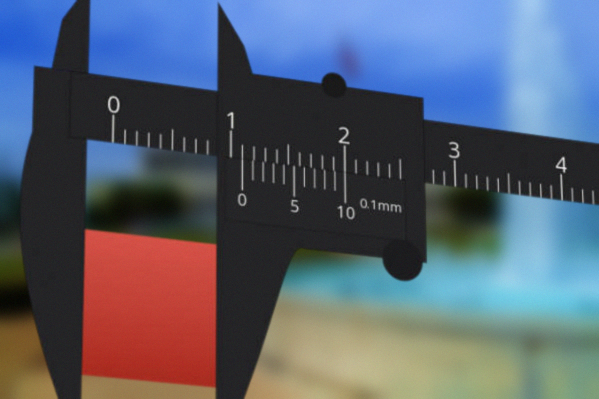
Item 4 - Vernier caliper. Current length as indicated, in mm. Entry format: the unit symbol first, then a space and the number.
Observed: mm 11.0
